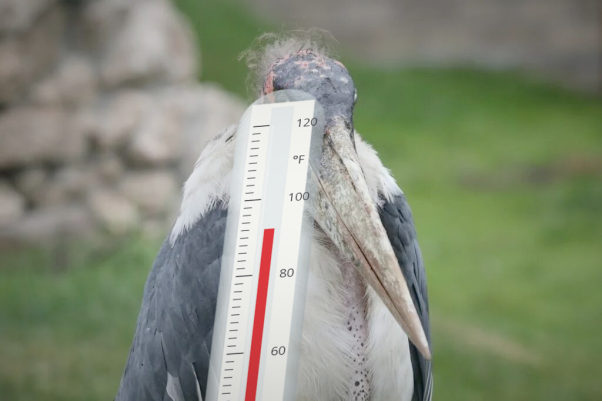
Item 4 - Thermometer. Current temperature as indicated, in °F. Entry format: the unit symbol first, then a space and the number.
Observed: °F 92
